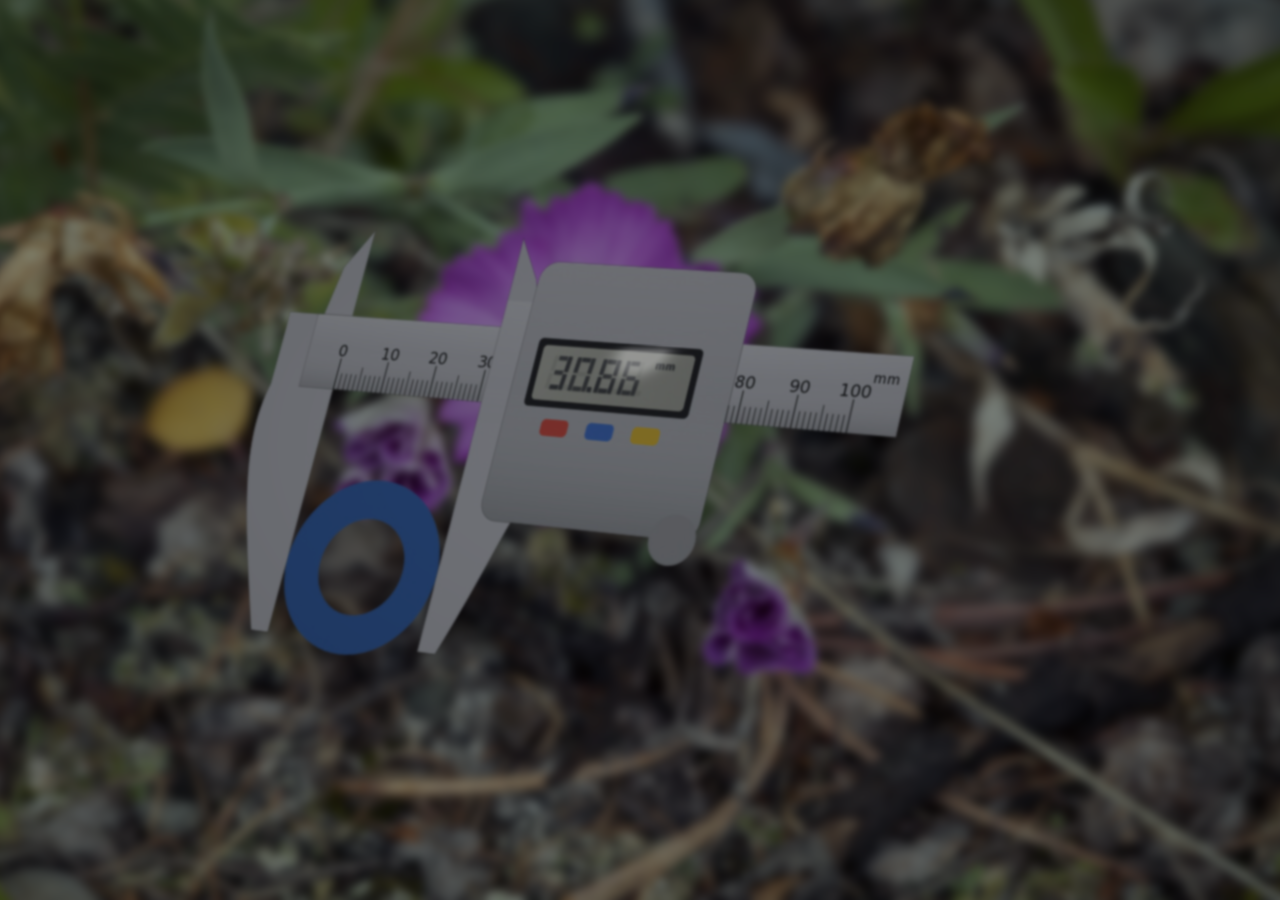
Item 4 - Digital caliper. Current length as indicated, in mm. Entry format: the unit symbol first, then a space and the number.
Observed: mm 30.86
